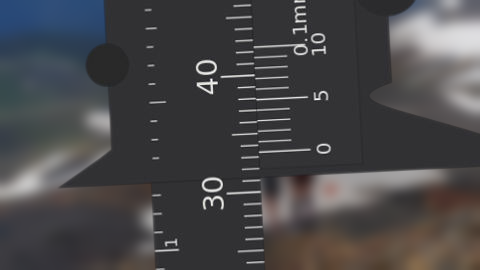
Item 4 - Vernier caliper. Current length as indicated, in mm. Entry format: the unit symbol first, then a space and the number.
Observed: mm 33.4
